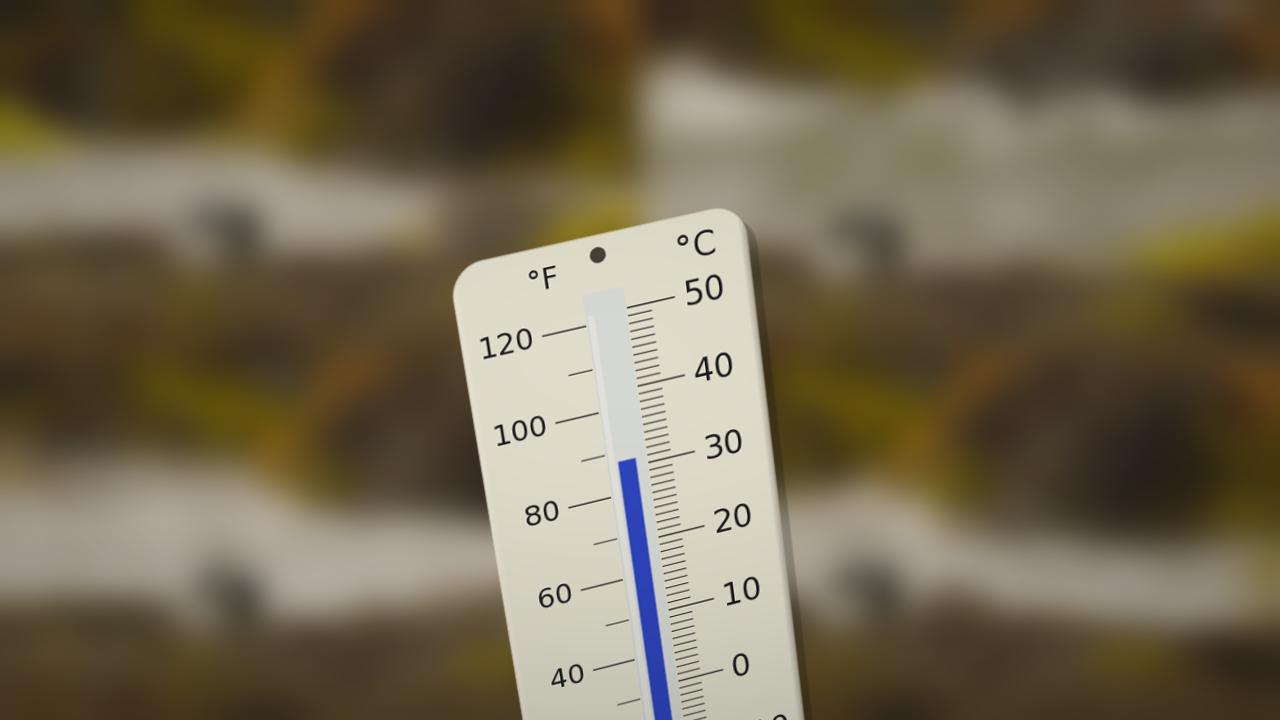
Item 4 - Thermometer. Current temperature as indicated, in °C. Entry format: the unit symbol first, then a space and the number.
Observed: °C 31
